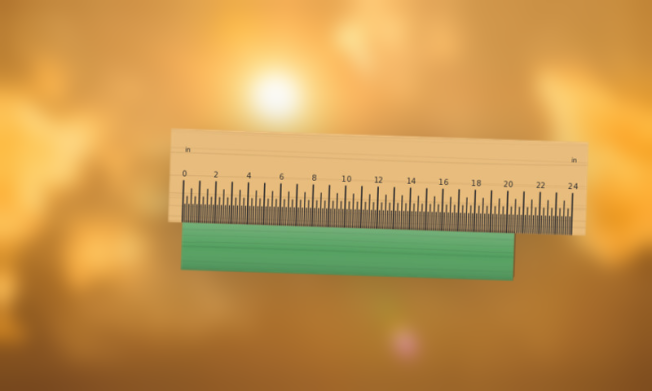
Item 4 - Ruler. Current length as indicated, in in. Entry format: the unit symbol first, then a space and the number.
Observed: in 20.5
